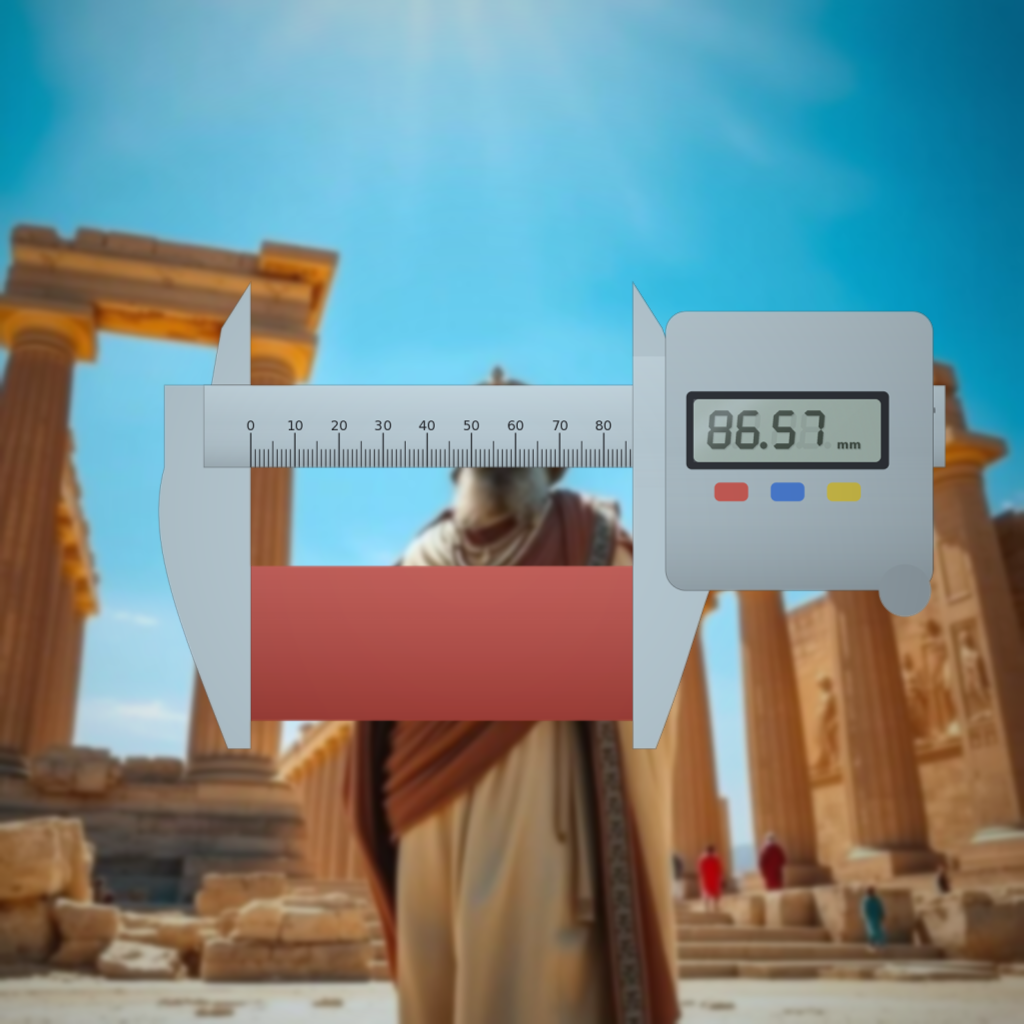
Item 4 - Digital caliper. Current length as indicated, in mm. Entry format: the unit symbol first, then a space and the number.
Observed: mm 86.57
